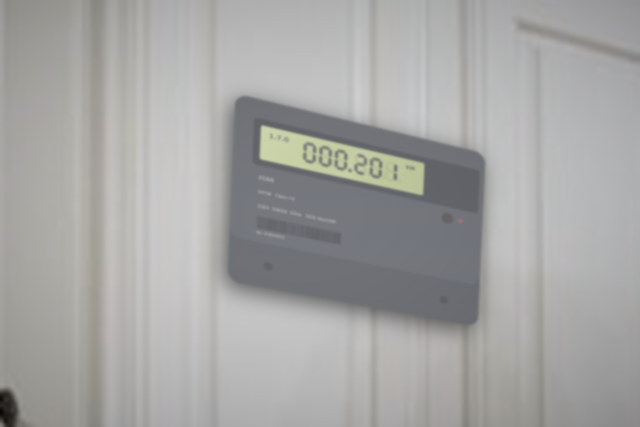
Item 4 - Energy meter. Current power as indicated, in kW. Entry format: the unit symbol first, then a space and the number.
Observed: kW 0.201
